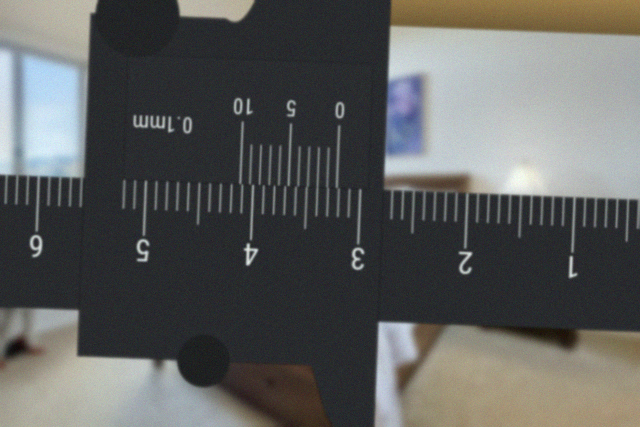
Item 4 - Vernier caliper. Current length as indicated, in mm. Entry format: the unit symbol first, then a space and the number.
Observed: mm 32.2
